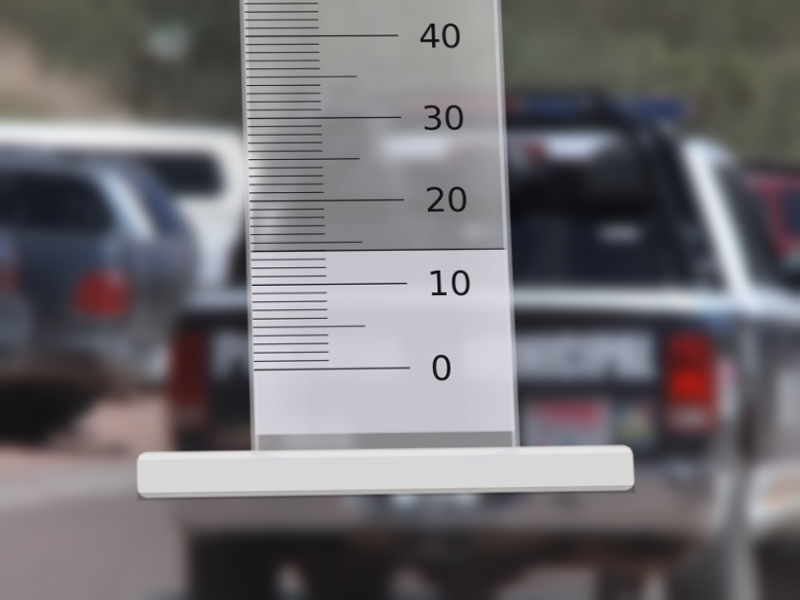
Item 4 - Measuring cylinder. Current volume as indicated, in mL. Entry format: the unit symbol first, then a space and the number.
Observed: mL 14
